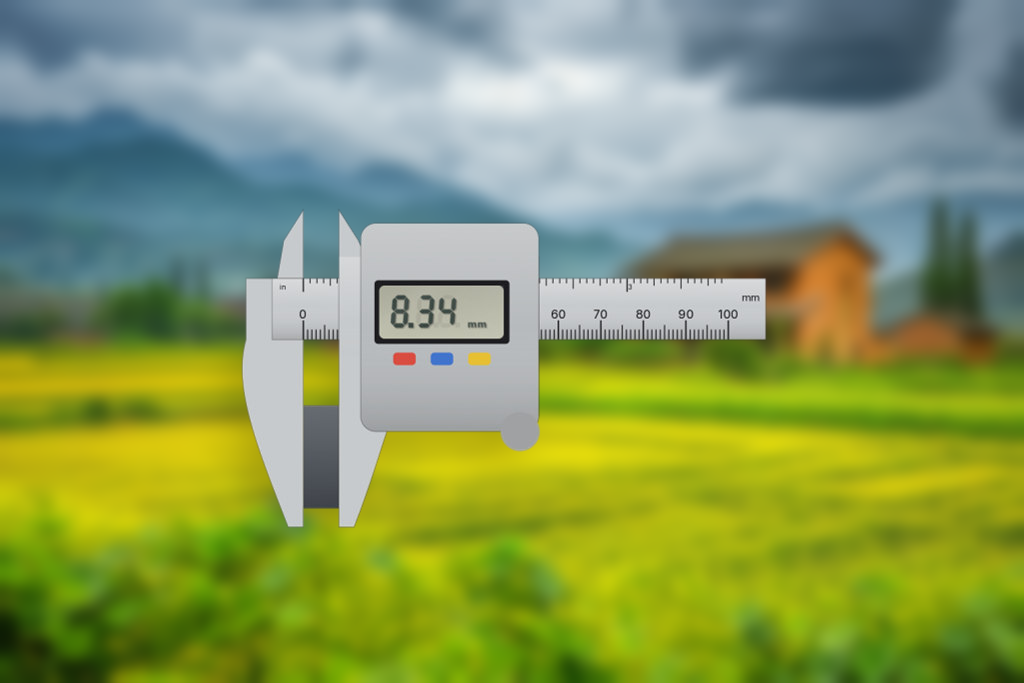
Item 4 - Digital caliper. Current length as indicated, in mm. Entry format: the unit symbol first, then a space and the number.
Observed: mm 8.34
